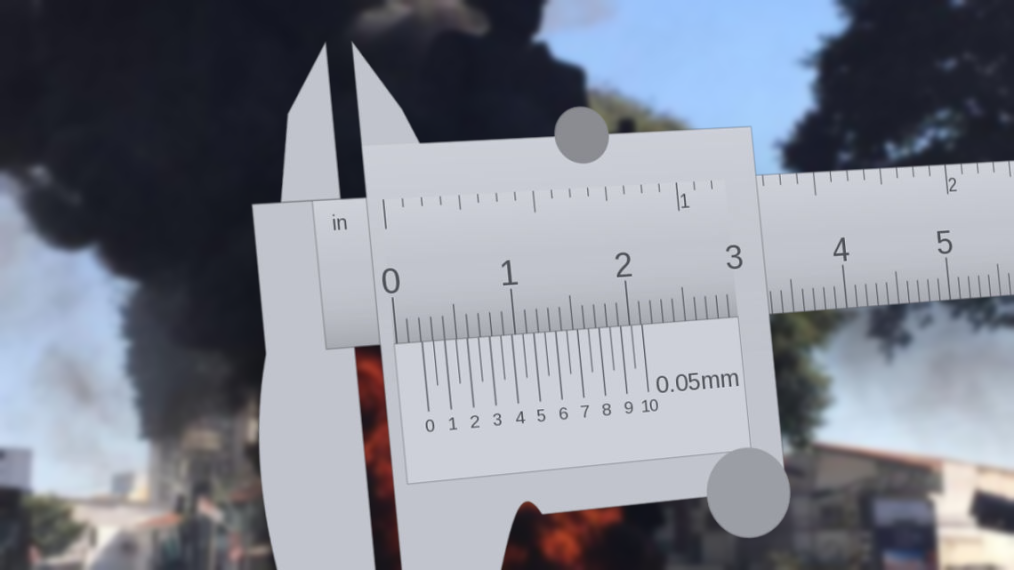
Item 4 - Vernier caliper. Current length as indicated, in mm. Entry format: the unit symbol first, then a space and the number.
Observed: mm 2.1
